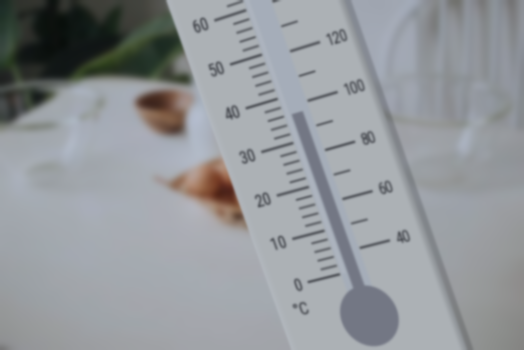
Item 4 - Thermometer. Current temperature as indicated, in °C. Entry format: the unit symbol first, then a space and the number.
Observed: °C 36
